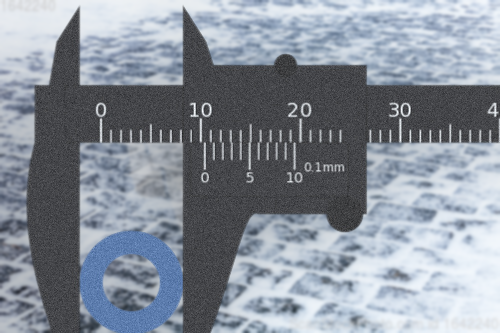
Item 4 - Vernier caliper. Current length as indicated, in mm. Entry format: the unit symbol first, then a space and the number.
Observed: mm 10.4
